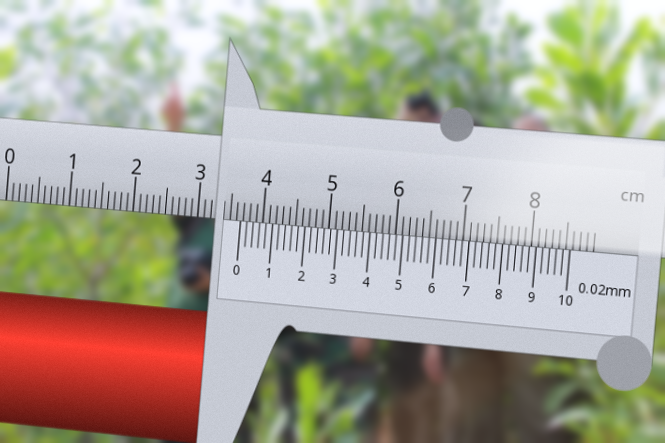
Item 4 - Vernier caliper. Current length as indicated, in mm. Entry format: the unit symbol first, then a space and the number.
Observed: mm 36.6
